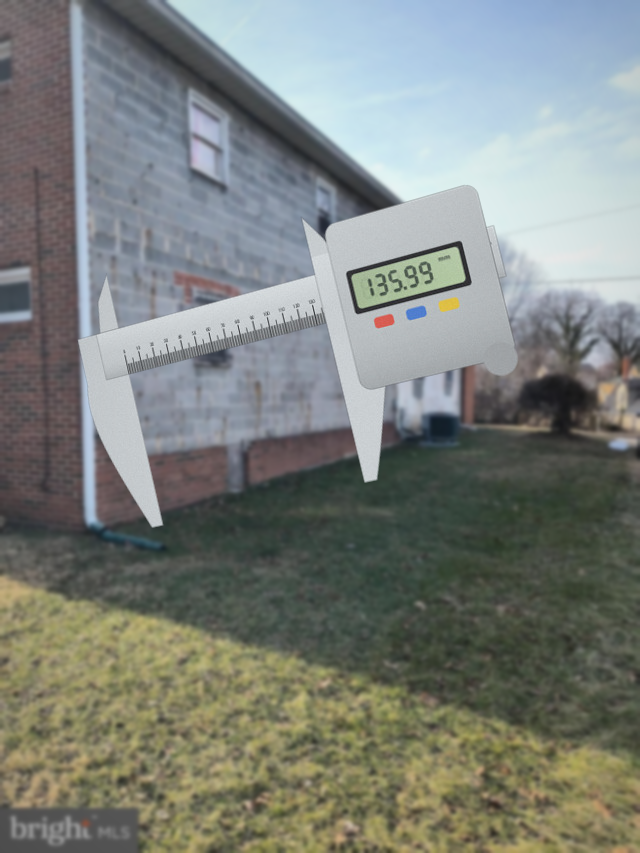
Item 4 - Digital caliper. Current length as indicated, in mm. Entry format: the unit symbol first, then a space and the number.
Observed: mm 135.99
